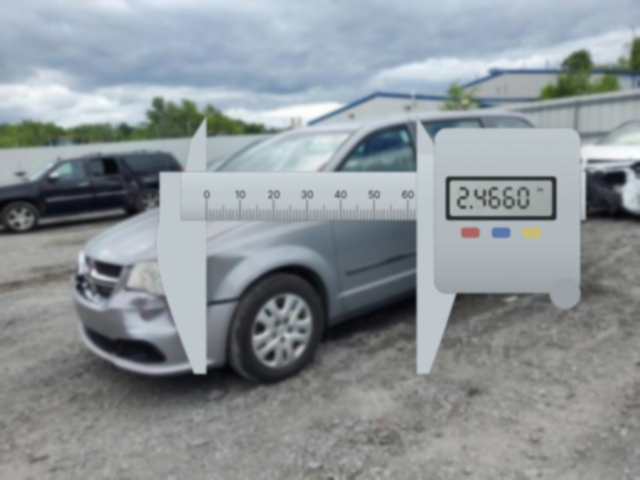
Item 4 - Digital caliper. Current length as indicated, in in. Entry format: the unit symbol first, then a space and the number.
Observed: in 2.4660
